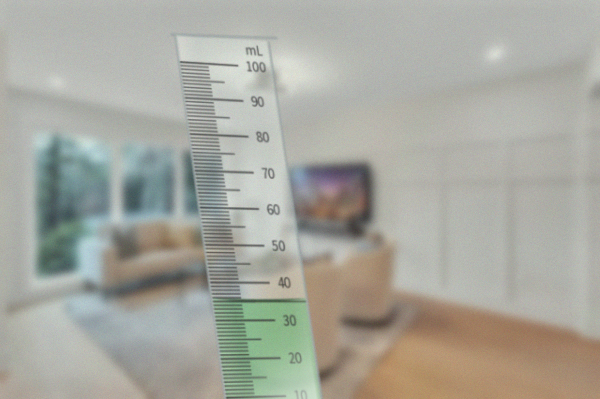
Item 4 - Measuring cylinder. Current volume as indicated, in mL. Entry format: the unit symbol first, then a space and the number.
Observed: mL 35
